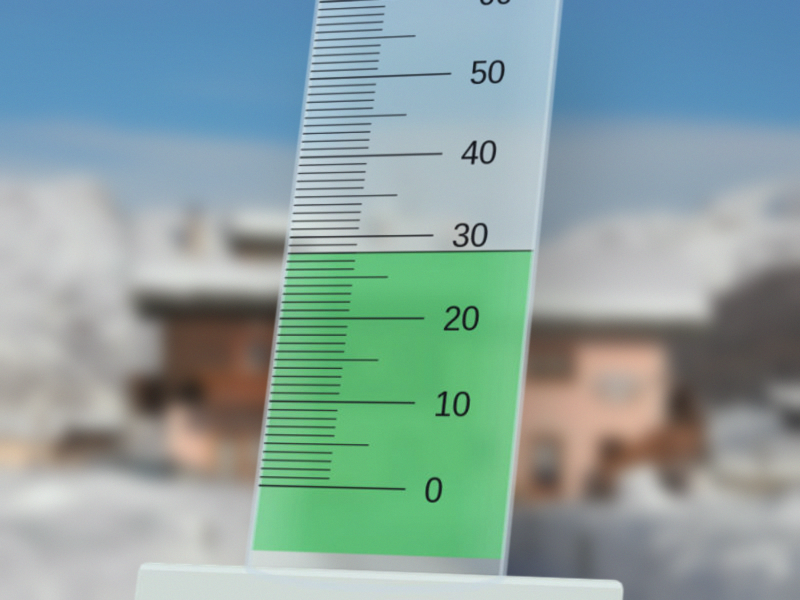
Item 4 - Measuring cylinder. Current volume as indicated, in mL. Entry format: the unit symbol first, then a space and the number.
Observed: mL 28
